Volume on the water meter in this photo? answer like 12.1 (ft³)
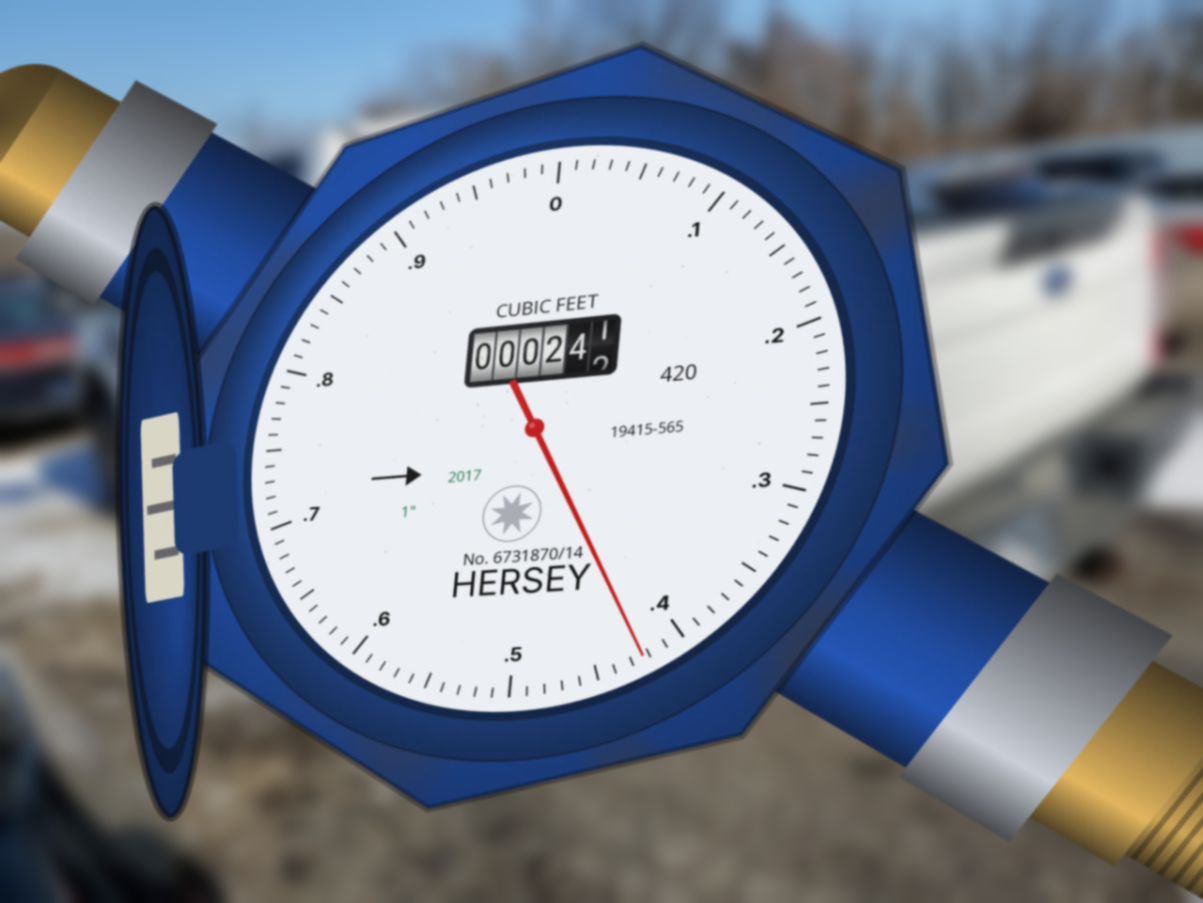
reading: 241.42 (ft³)
